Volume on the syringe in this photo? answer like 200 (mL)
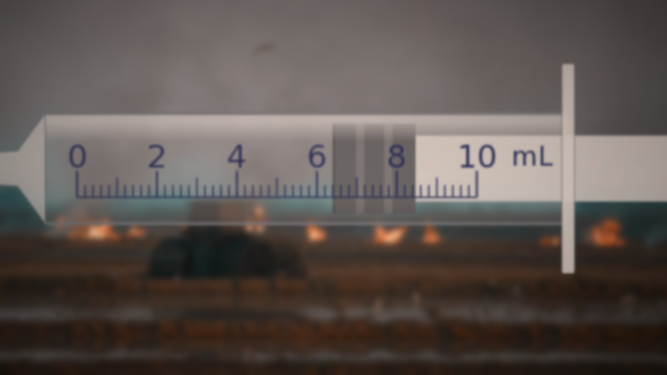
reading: 6.4 (mL)
